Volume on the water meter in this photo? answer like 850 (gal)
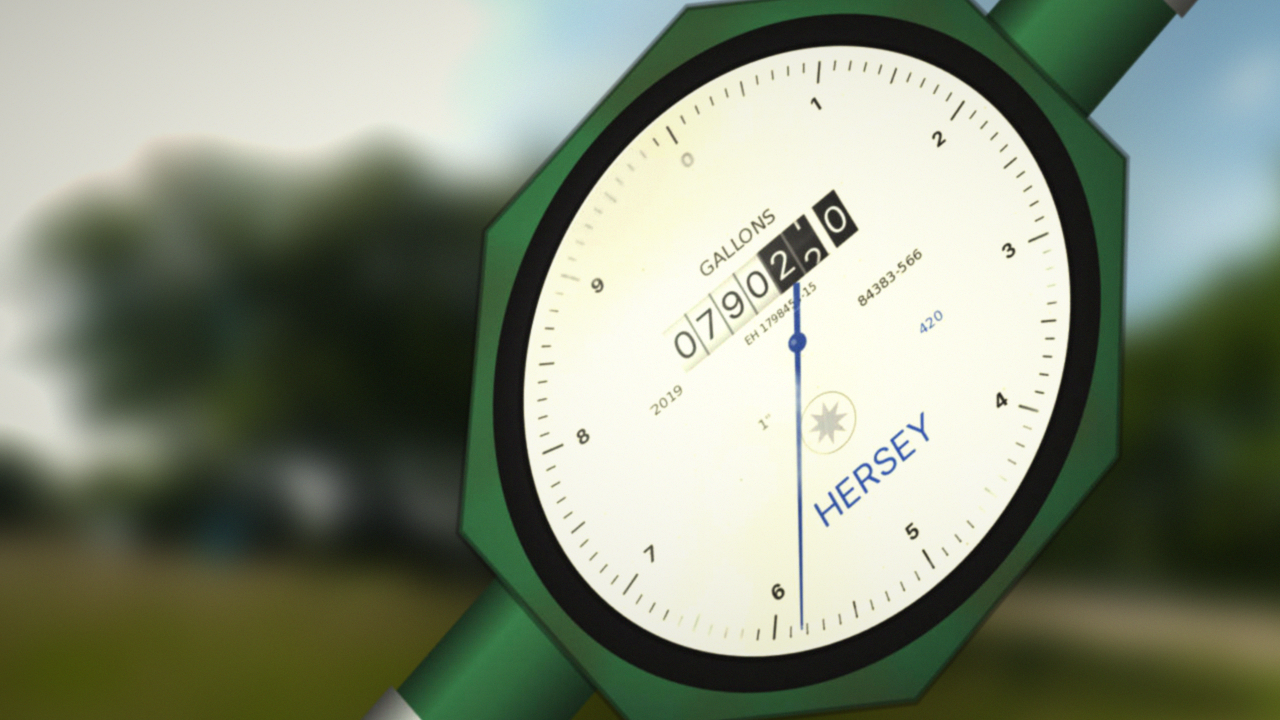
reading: 790215.8 (gal)
